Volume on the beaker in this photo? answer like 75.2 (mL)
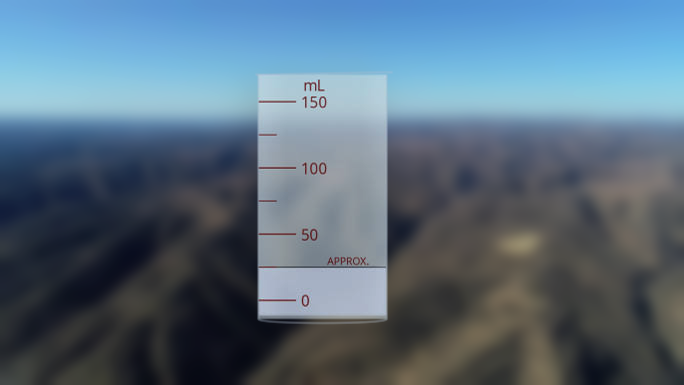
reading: 25 (mL)
